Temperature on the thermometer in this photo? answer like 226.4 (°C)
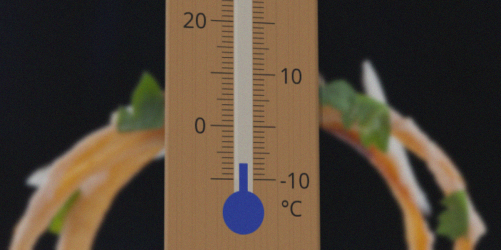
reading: -7 (°C)
